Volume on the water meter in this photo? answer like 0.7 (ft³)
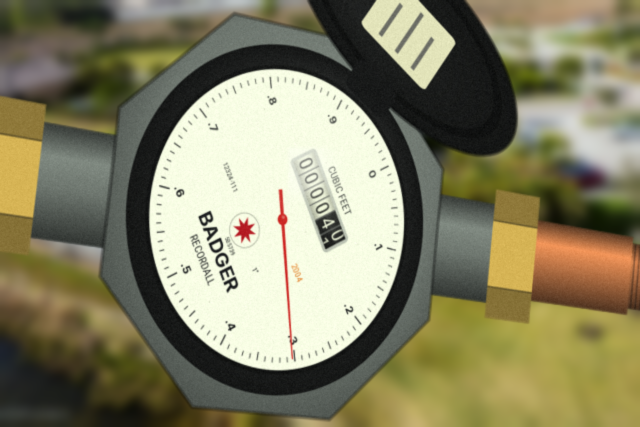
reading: 40.30 (ft³)
